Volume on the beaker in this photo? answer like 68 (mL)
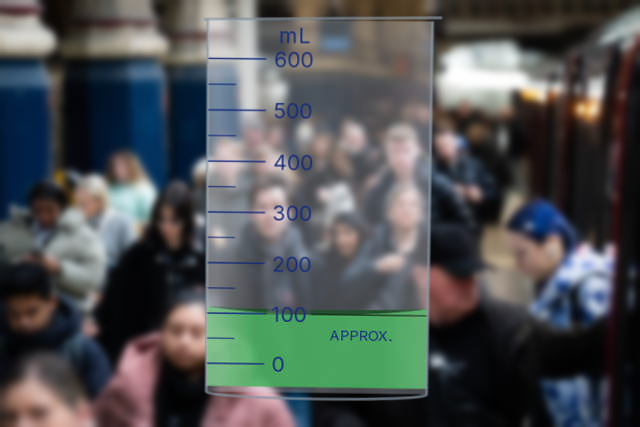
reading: 100 (mL)
